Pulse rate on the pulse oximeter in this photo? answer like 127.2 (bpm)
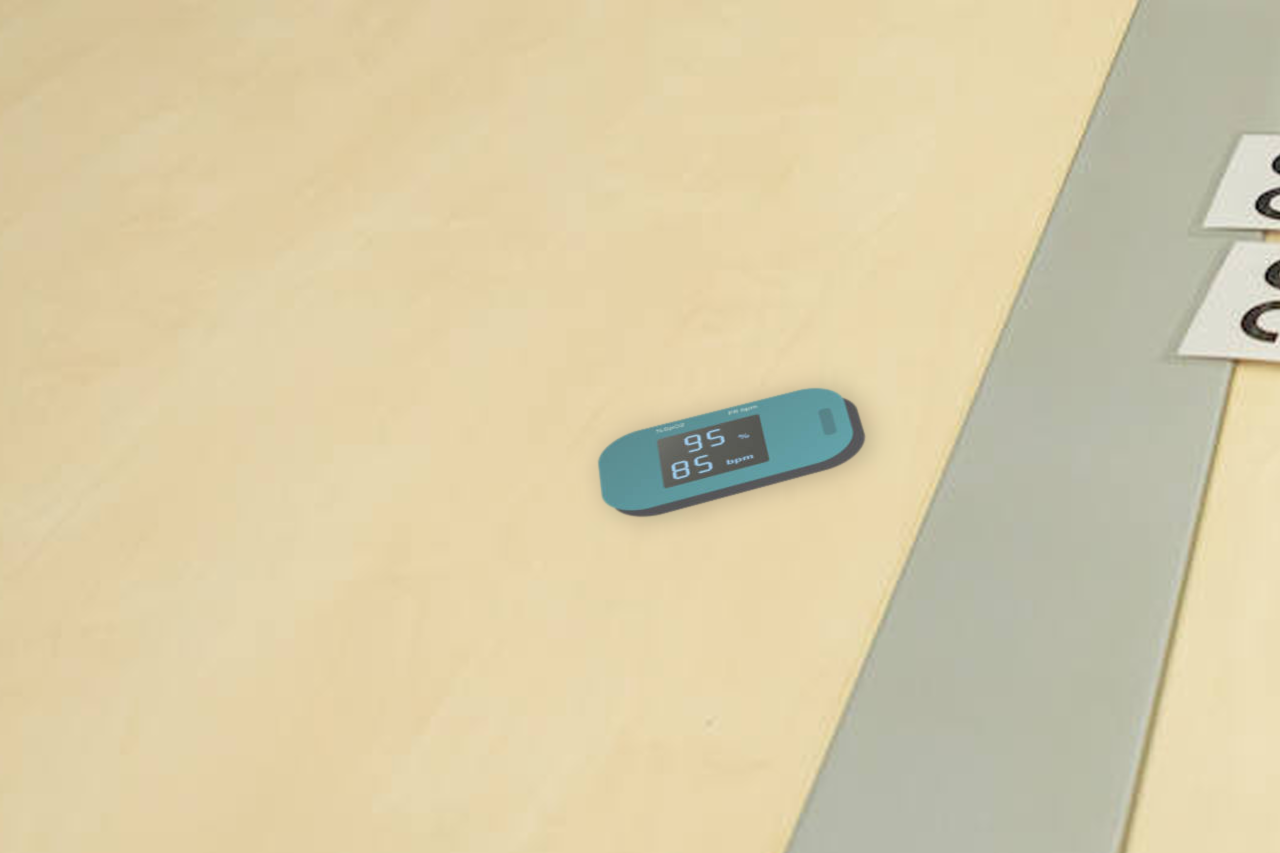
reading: 85 (bpm)
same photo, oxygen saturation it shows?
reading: 95 (%)
